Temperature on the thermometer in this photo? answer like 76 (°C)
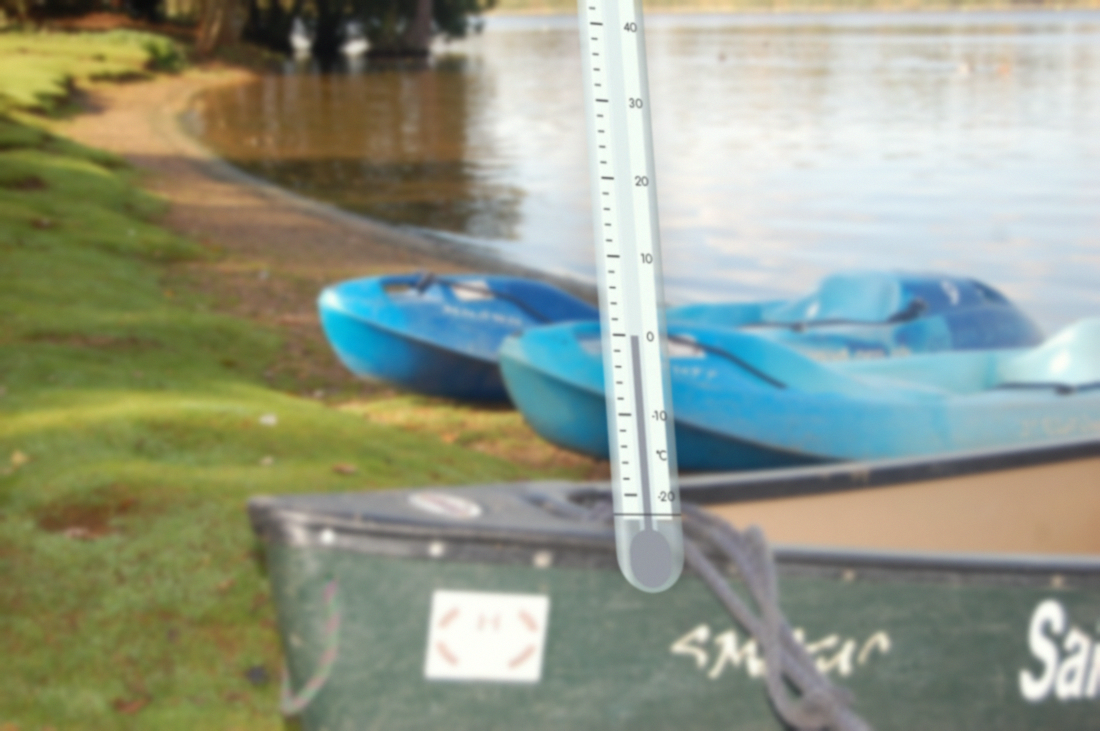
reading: 0 (°C)
